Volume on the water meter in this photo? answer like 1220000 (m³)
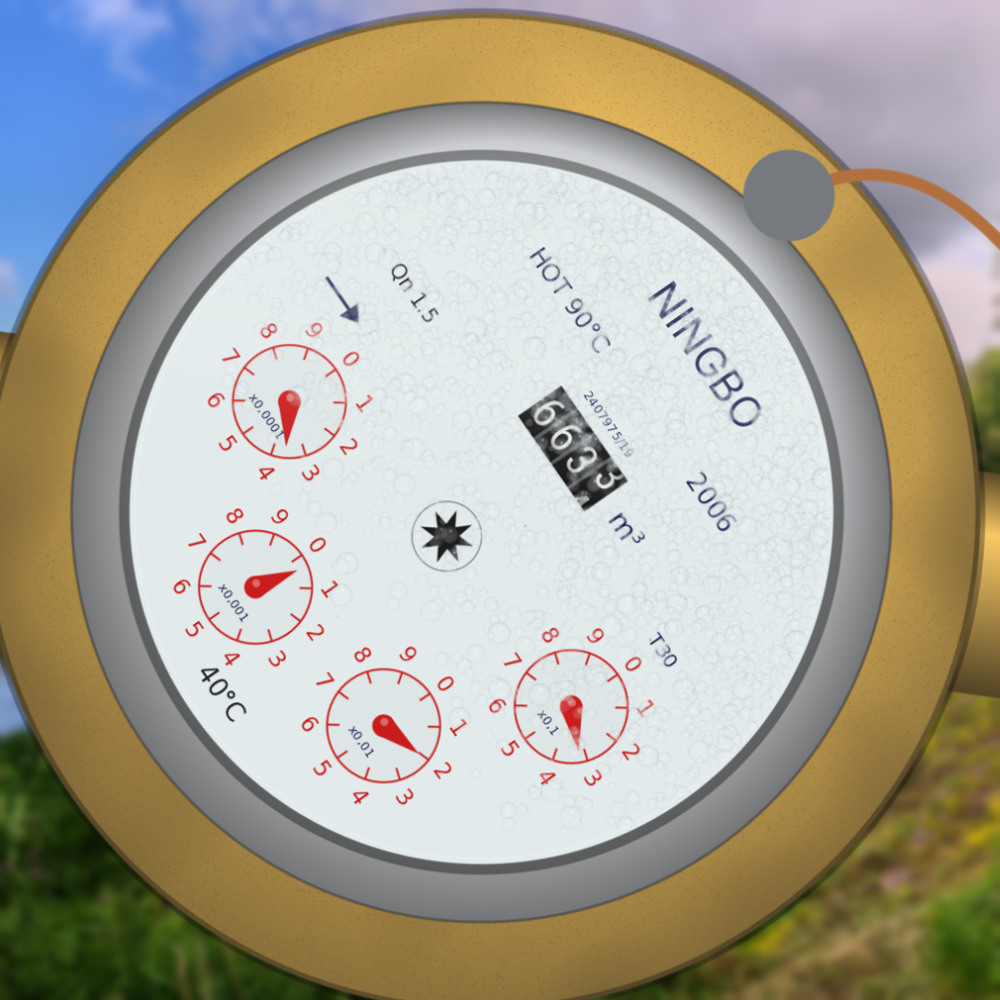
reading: 6633.3203 (m³)
